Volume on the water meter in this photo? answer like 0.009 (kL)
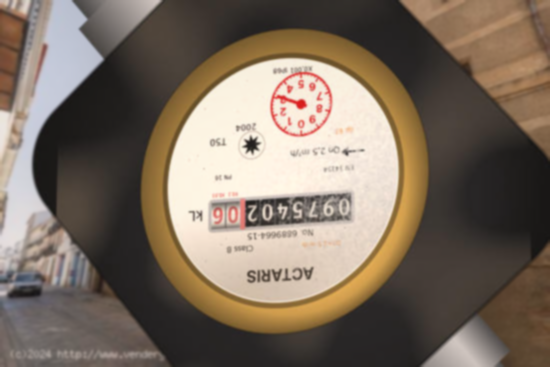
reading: 975402.063 (kL)
